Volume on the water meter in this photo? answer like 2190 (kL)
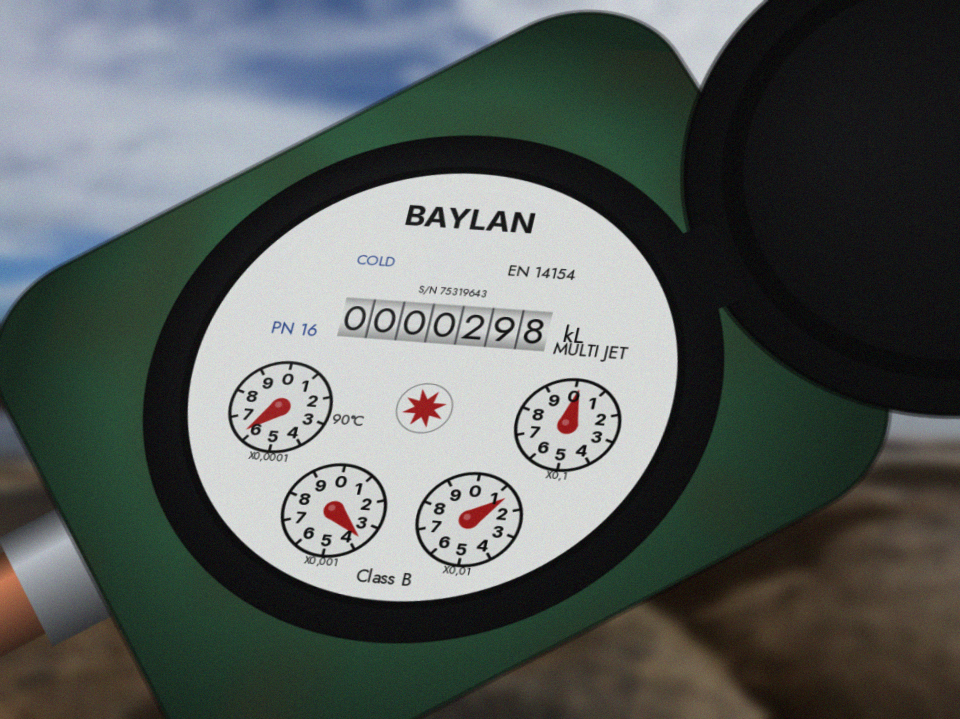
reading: 298.0136 (kL)
